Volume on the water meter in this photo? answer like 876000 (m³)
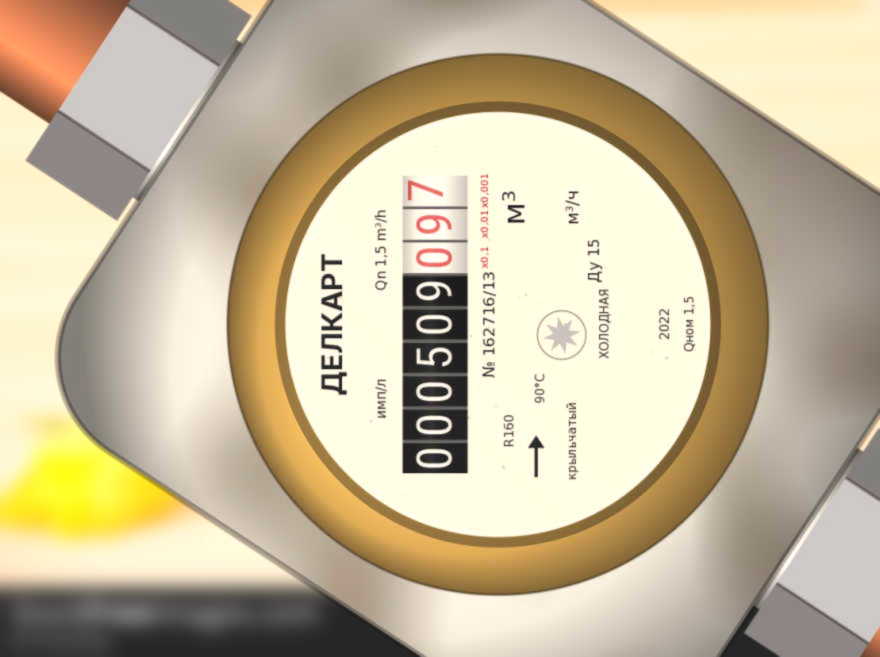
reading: 509.097 (m³)
